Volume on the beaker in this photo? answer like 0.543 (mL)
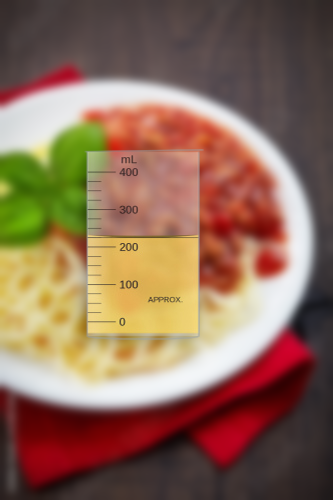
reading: 225 (mL)
